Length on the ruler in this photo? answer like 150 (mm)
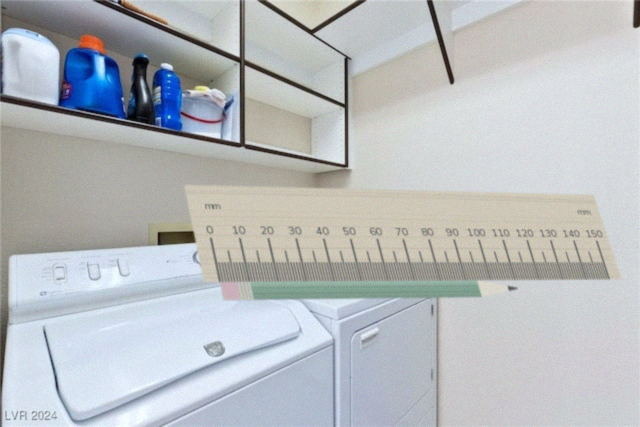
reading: 110 (mm)
